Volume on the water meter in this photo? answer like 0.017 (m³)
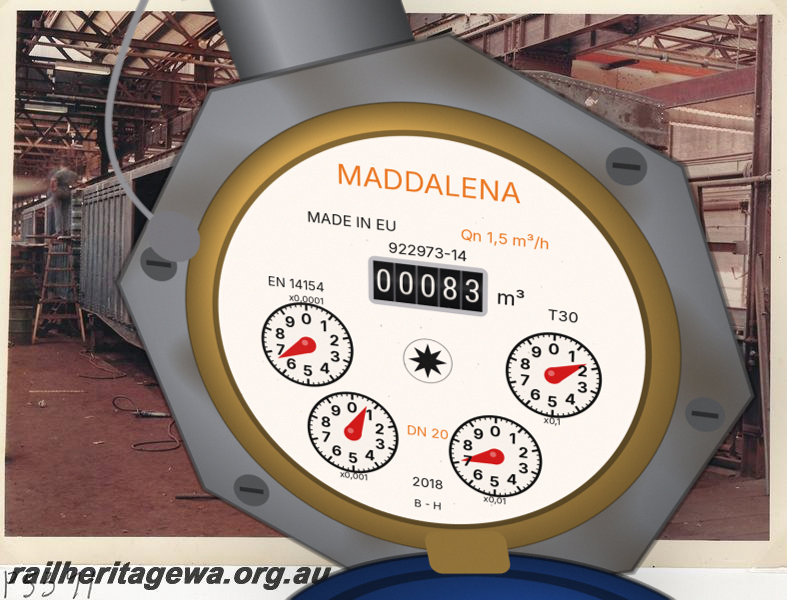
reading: 83.1706 (m³)
